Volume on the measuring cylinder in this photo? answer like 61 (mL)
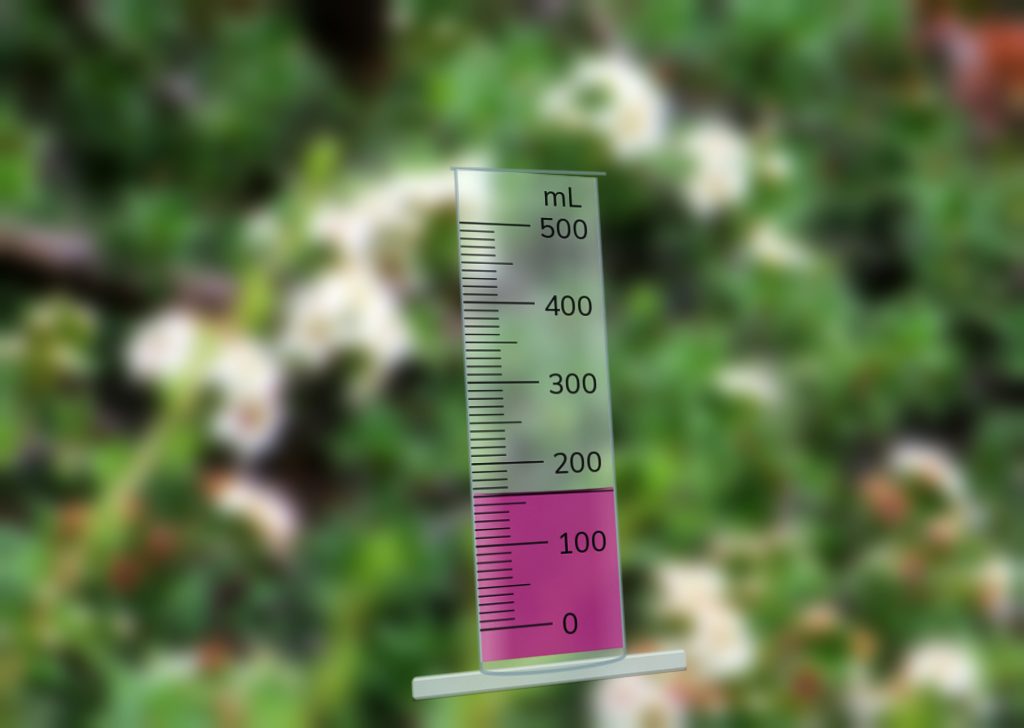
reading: 160 (mL)
